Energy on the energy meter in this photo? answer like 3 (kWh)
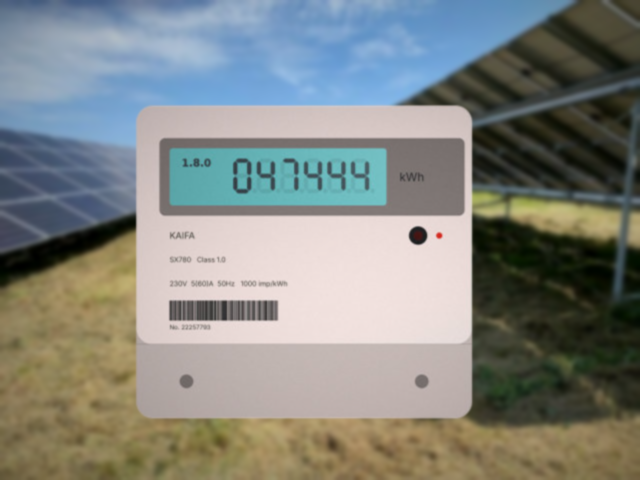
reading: 47444 (kWh)
